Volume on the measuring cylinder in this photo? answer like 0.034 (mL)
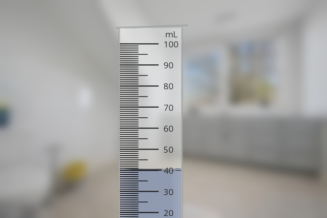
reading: 40 (mL)
